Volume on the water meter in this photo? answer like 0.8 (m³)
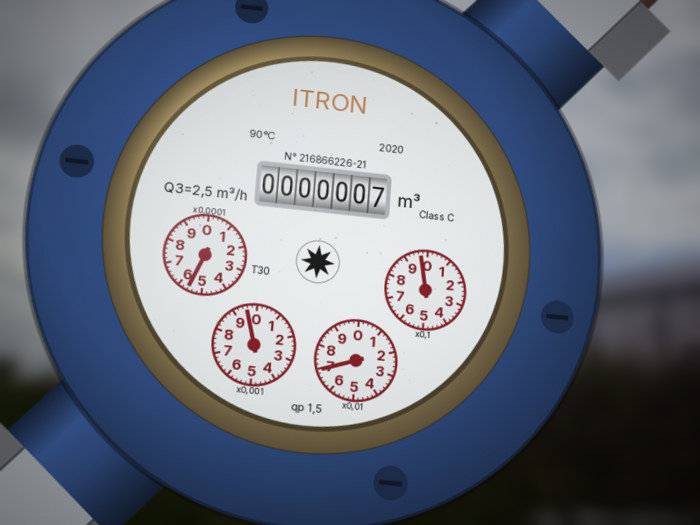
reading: 6.9695 (m³)
